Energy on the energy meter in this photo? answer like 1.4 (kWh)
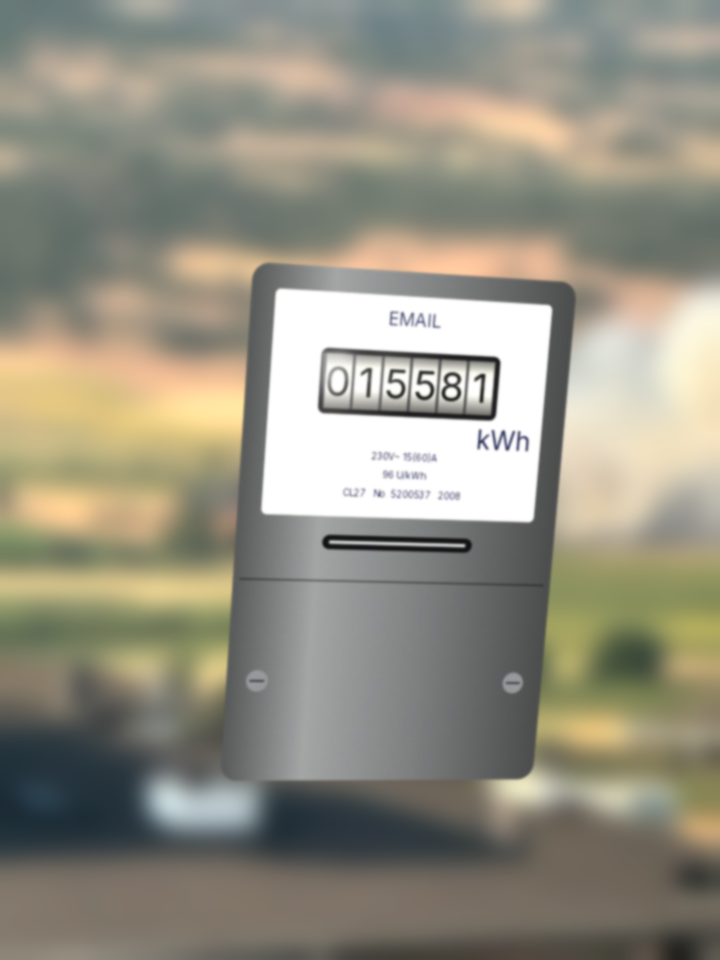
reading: 15581 (kWh)
